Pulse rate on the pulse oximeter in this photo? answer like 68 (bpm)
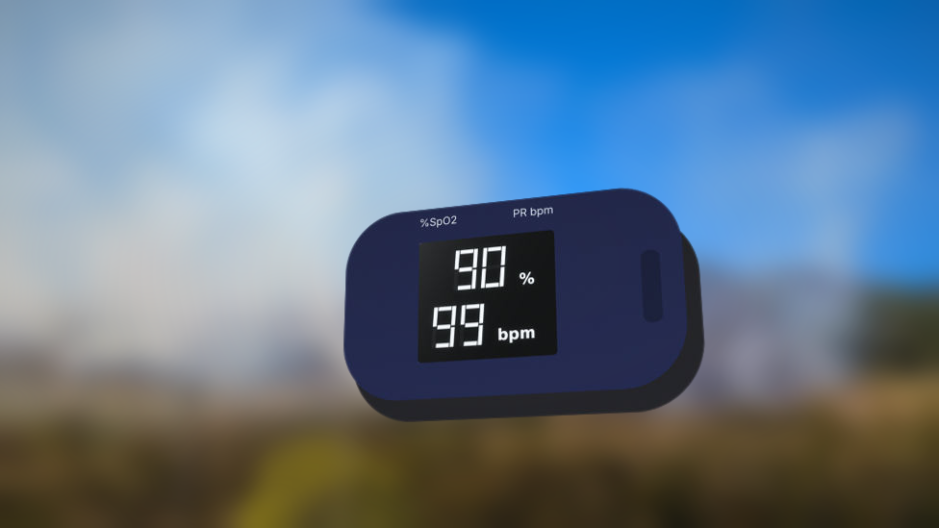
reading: 99 (bpm)
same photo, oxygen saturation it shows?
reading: 90 (%)
